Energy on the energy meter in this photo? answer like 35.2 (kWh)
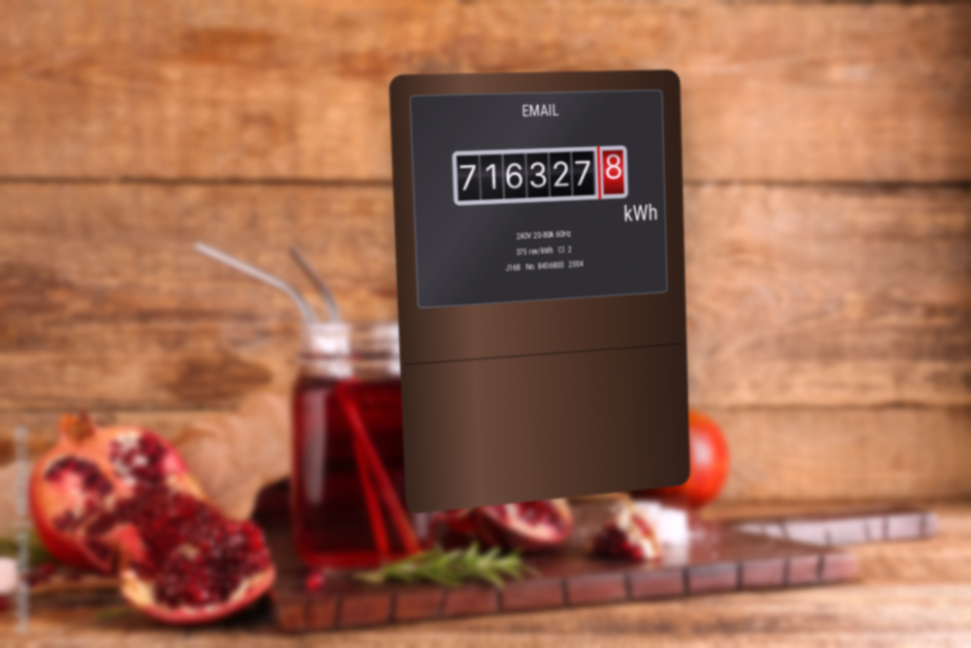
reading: 716327.8 (kWh)
